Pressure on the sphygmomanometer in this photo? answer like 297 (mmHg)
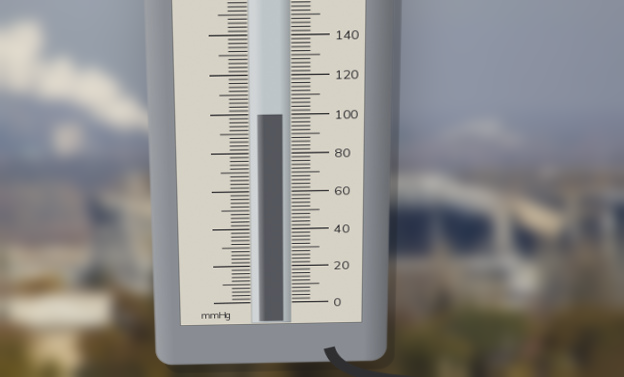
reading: 100 (mmHg)
